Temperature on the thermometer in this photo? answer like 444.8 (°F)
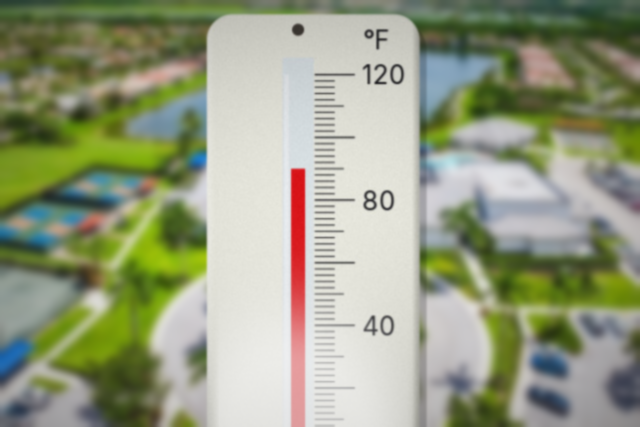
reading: 90 (°F)
